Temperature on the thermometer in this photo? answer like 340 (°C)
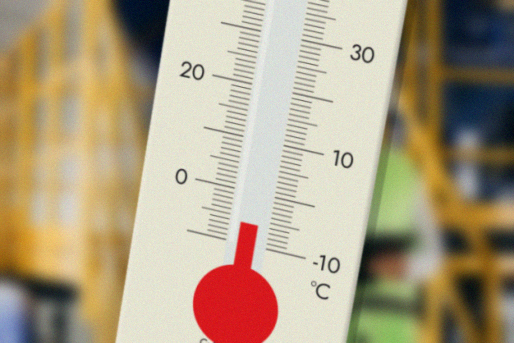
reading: -6 (°C)
